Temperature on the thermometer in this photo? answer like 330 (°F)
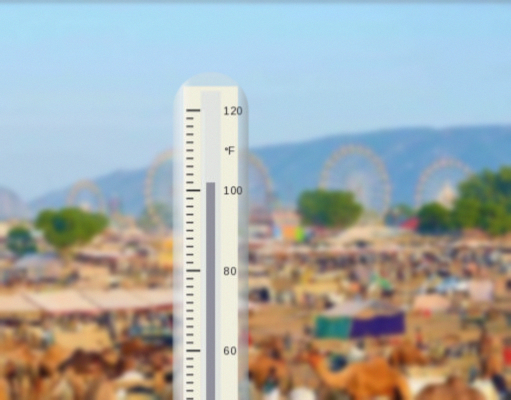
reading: 102 (°F)
